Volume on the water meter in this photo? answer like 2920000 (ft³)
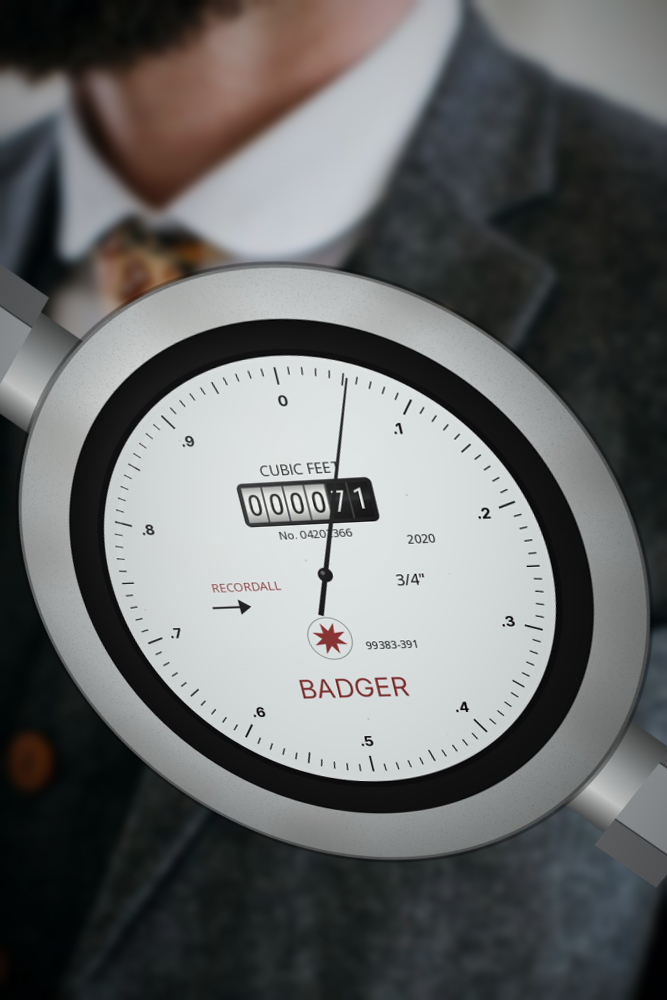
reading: 71.05 (ft³)
